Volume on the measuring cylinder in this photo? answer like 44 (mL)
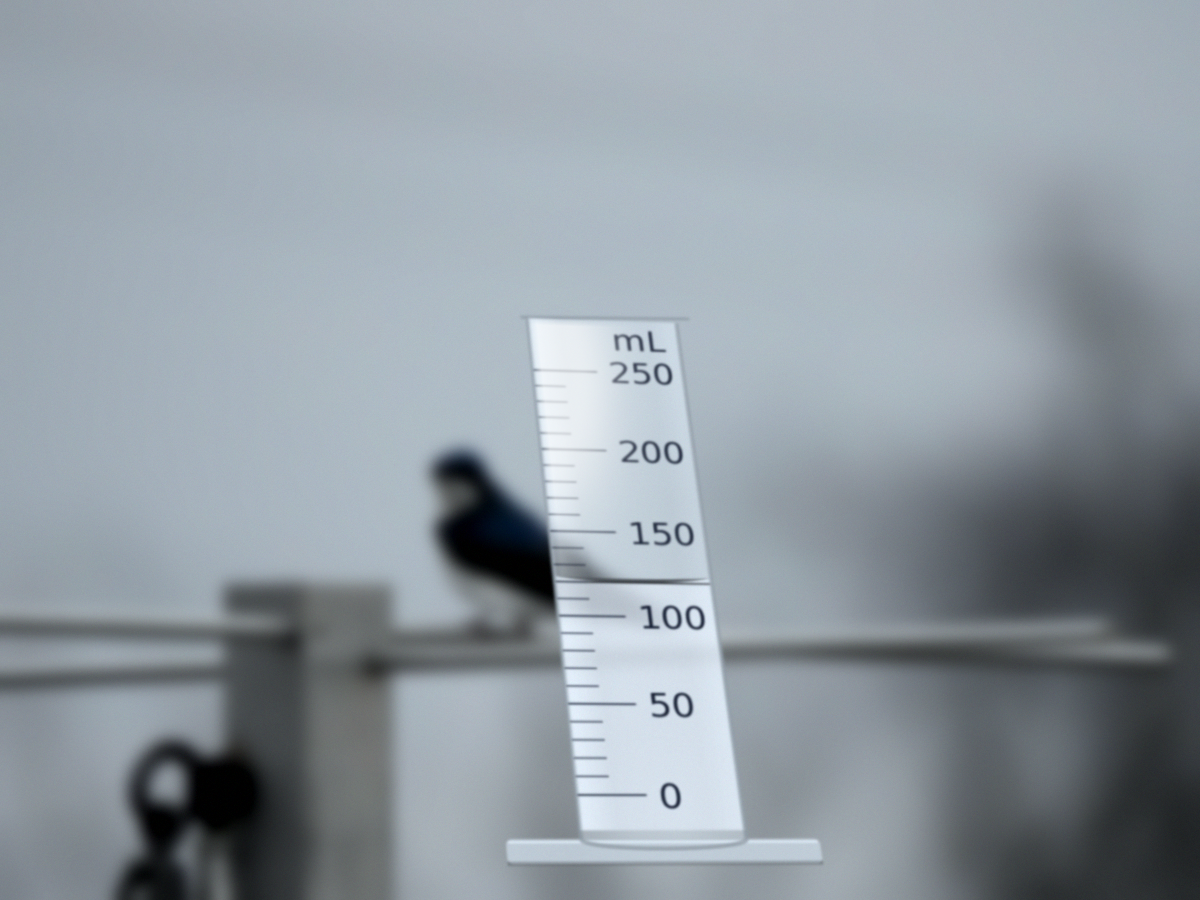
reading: 120 (mL)
